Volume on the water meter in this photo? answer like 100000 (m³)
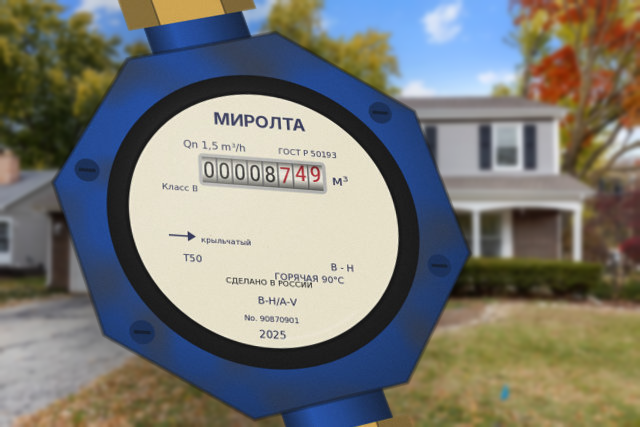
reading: 8.749 (m³)
